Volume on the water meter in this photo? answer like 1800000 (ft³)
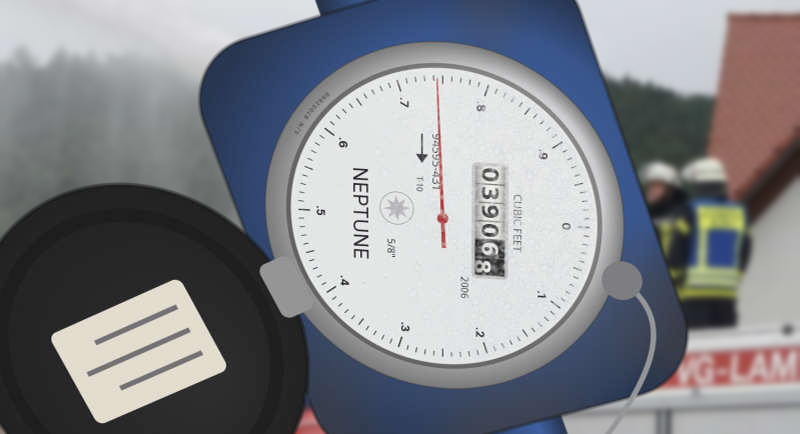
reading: 39067.74 (ft³)
